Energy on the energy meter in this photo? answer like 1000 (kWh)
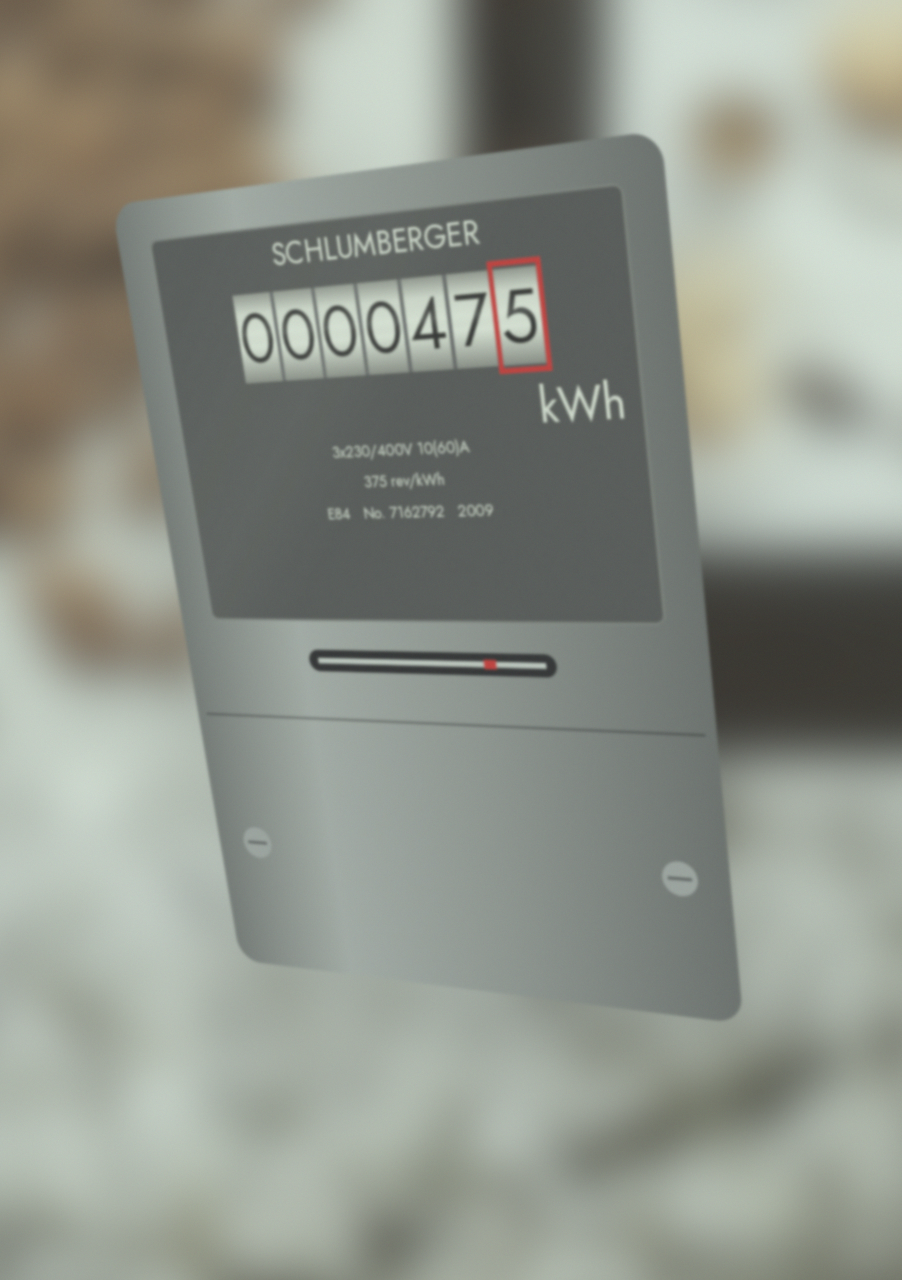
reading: 47.5 (kWh)
